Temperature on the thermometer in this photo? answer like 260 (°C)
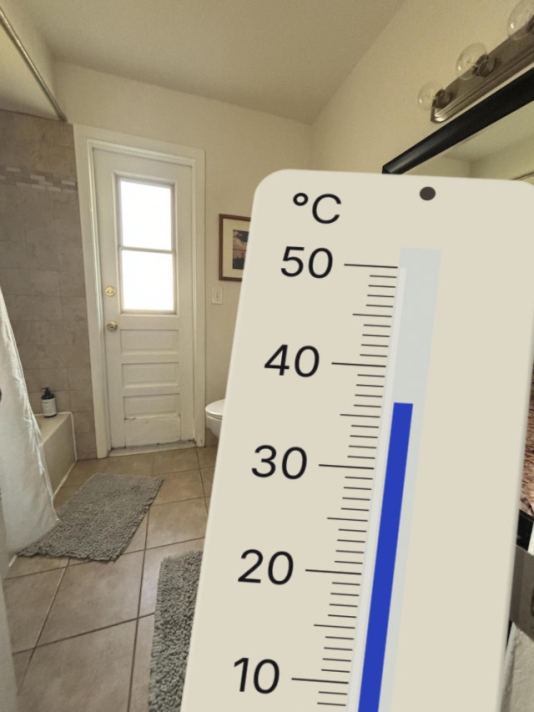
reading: 36.5 (°C)
